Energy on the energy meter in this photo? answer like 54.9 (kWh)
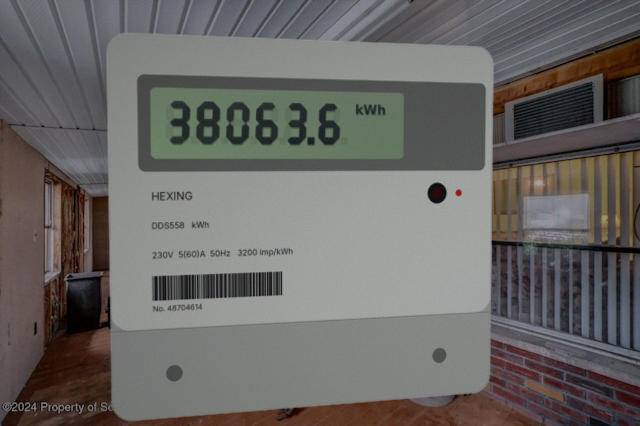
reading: 38063.6 (kWh)
